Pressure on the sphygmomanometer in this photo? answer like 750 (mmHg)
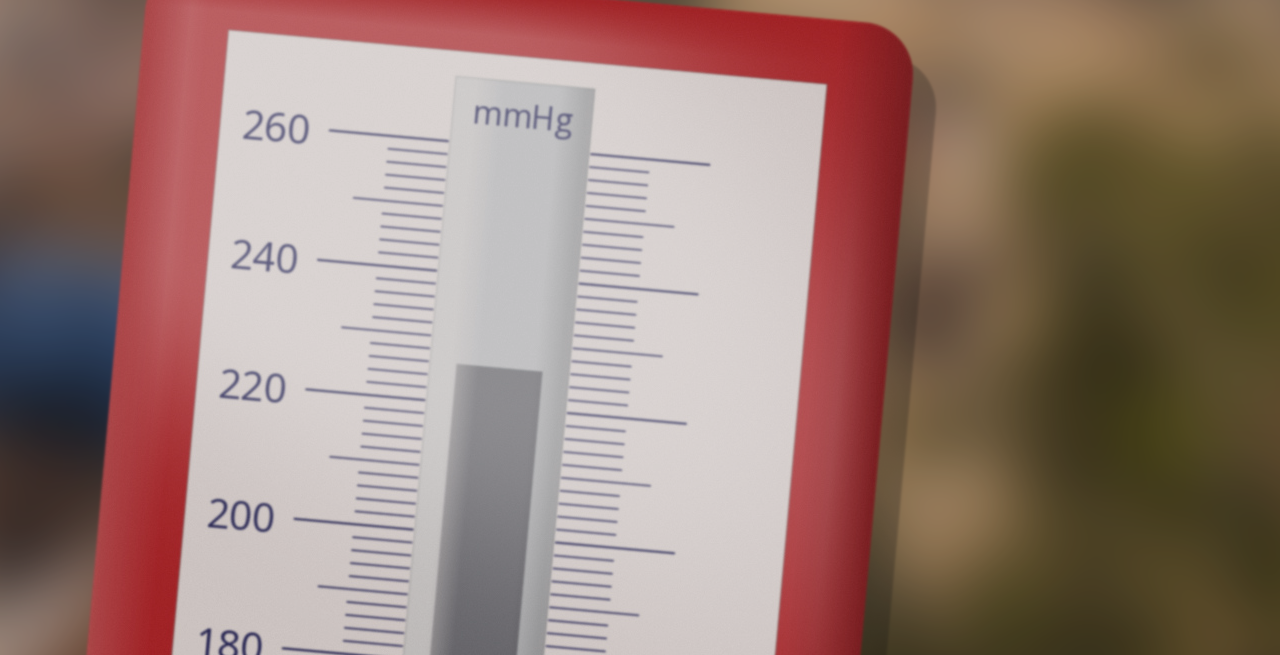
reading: 226 (mmHg)
